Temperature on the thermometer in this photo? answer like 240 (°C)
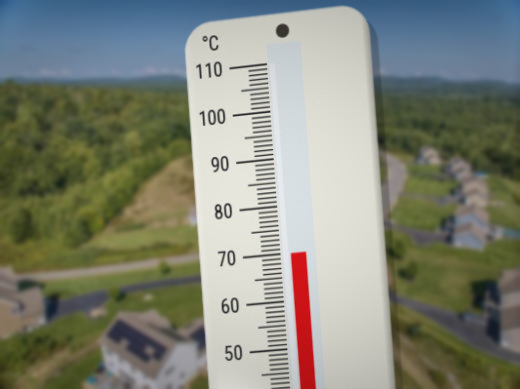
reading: 70 (°C)
